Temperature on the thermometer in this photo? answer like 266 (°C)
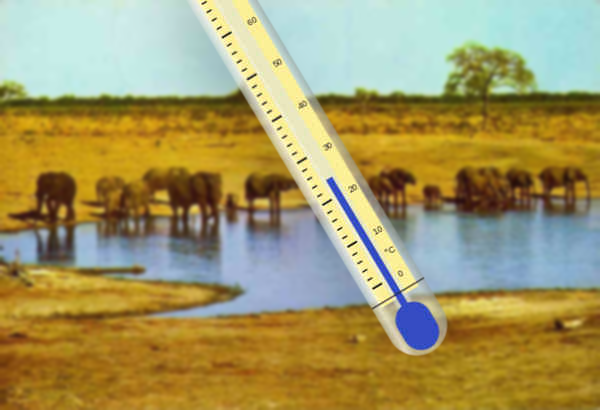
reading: 24 (°C)
